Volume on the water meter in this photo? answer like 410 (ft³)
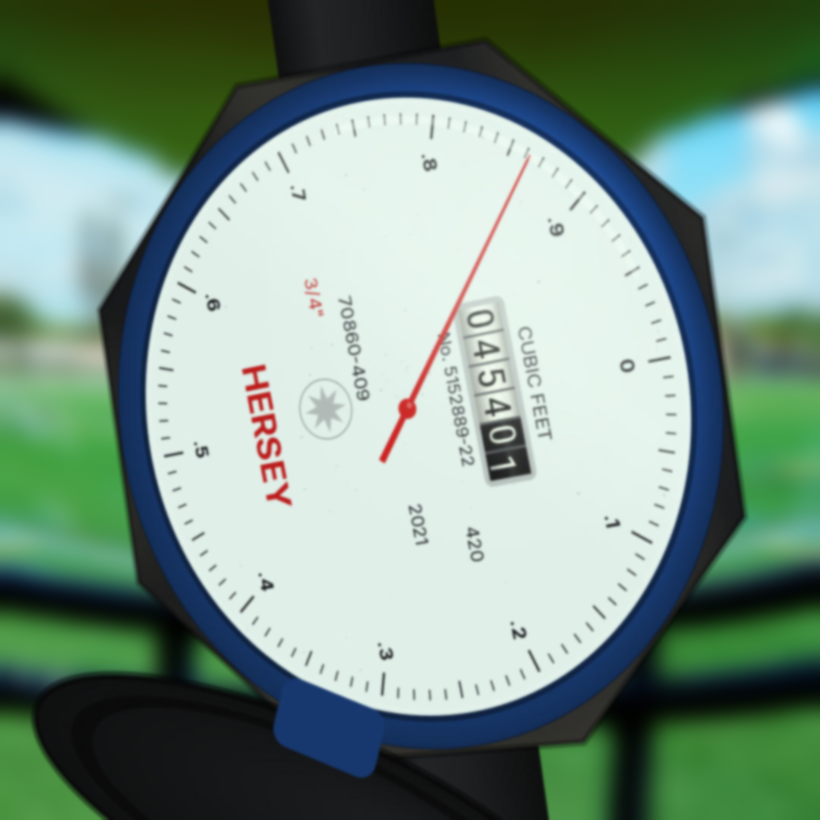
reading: 45400.86 (ft³)
